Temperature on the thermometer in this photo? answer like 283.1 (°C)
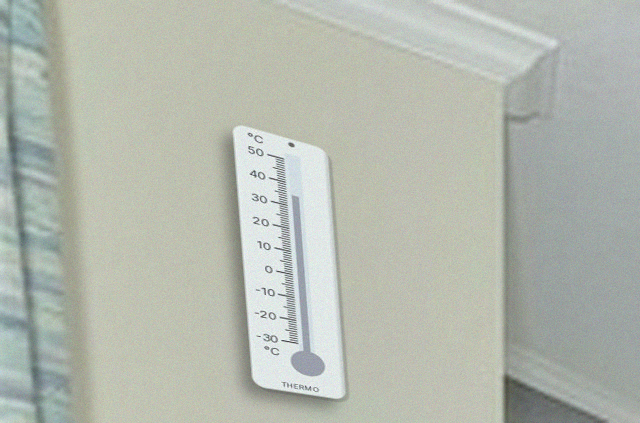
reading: 35 (°C)
